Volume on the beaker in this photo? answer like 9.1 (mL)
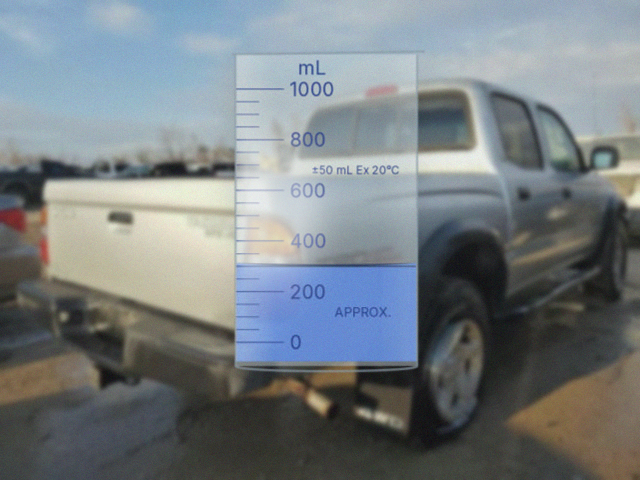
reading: 300 (mL)
